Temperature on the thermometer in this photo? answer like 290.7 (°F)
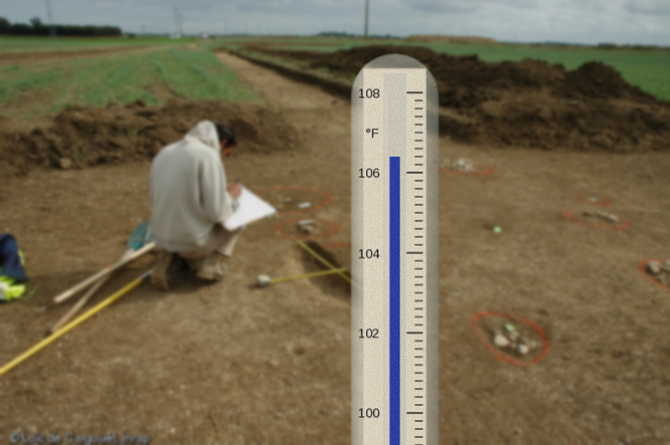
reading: 106.4 (°F)
